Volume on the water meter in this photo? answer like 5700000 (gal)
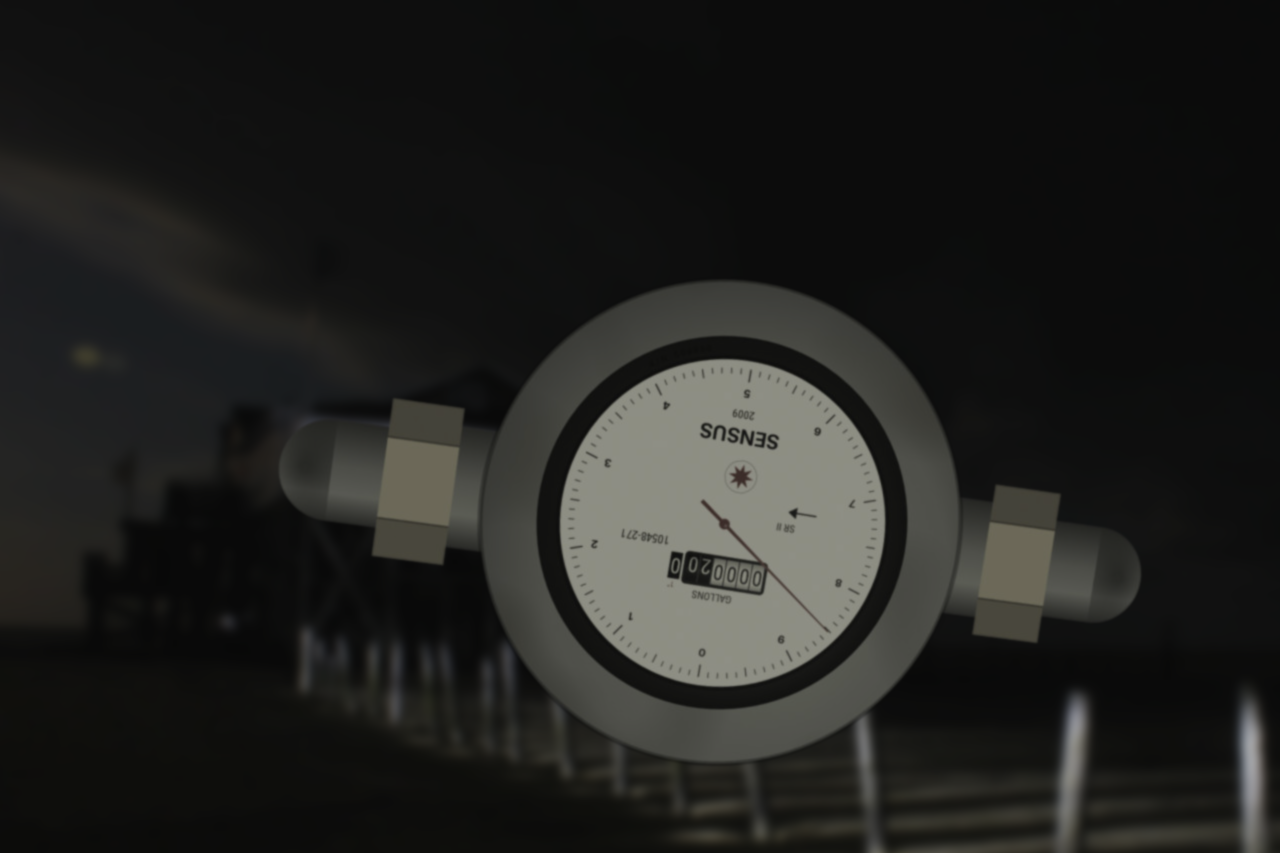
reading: 198.5 (gal)
